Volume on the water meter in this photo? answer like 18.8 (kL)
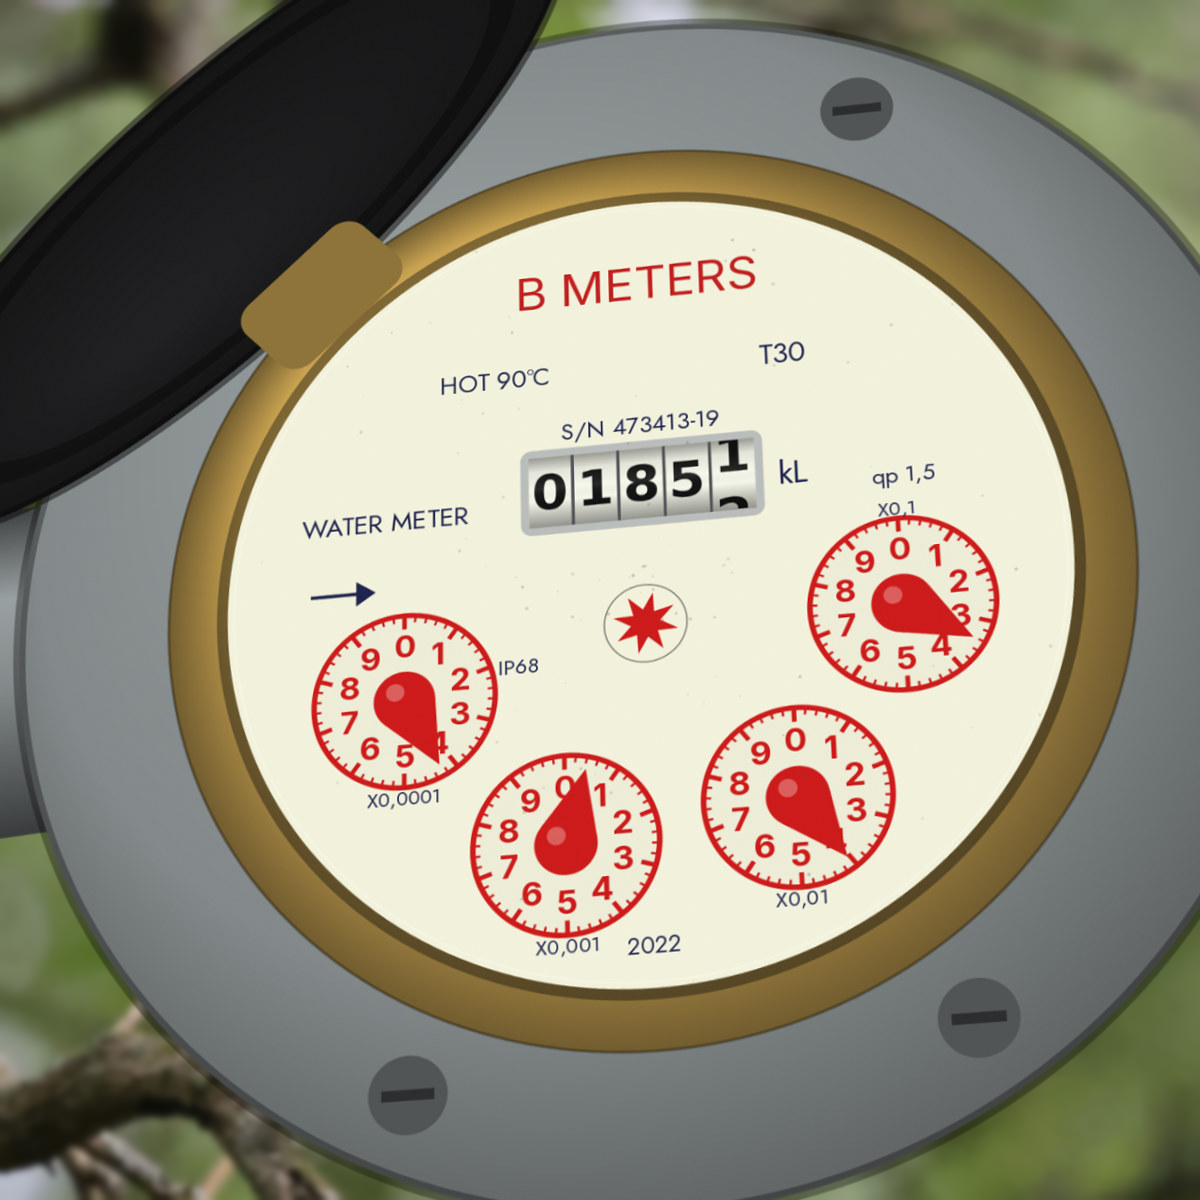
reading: 1851.3404 (kL)
